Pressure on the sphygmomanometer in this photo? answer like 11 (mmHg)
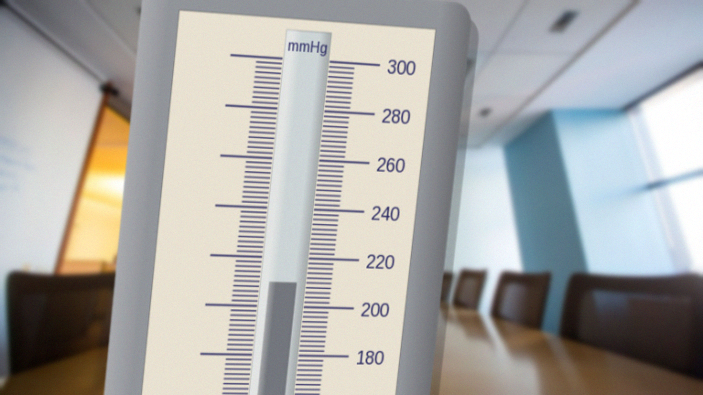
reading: 210 (mmHg)
